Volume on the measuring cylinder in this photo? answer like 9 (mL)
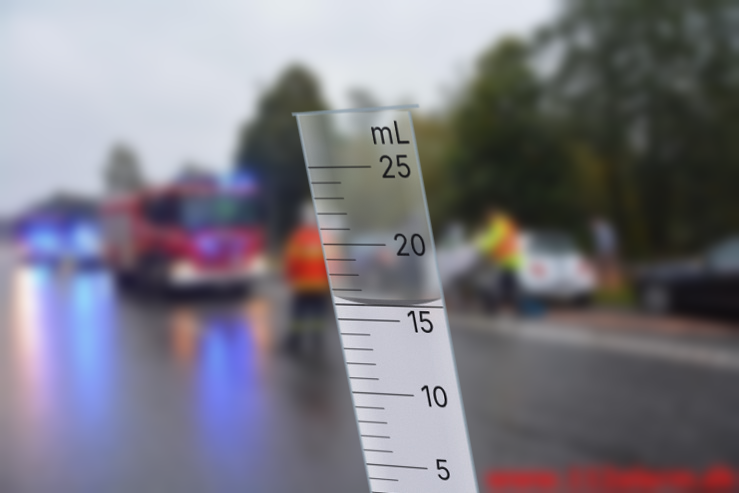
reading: 16 (mL)
